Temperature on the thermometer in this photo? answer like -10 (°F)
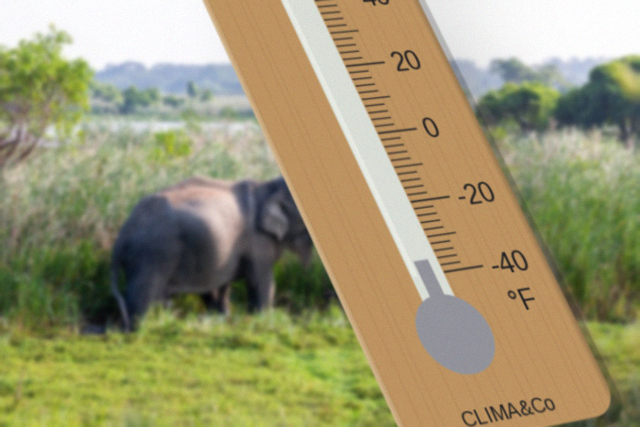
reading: -36 (°F)
